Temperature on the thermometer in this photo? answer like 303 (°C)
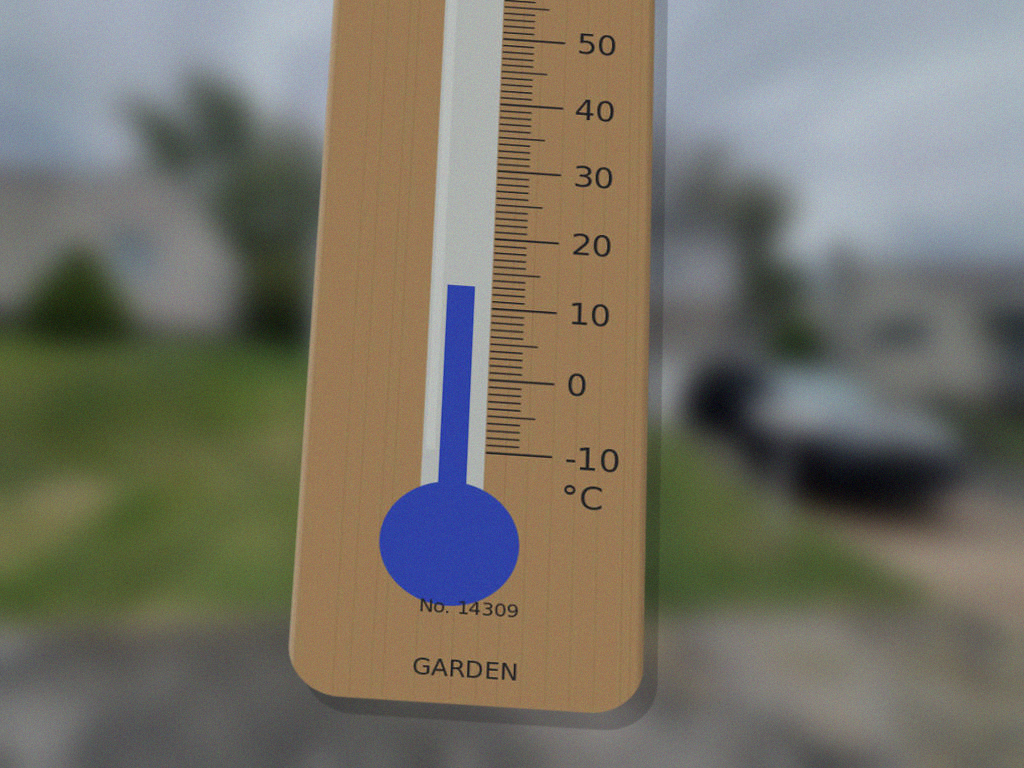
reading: 13 (°C)
